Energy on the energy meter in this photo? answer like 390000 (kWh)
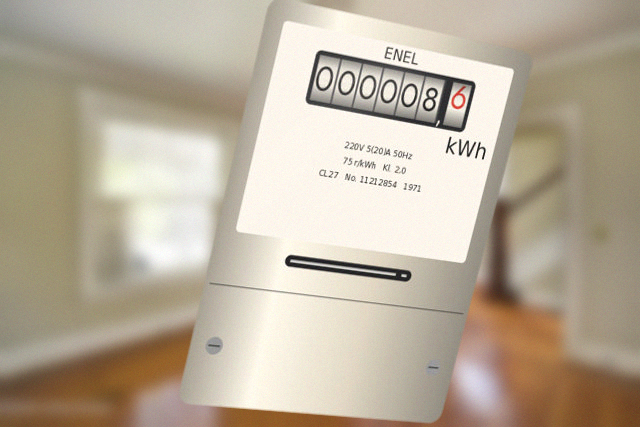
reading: 8.6 (kWh)
